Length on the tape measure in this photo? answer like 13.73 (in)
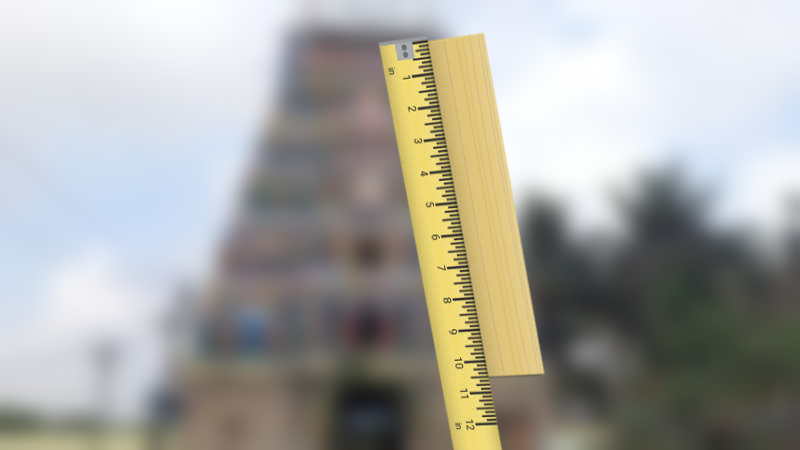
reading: 10.5 (in)
